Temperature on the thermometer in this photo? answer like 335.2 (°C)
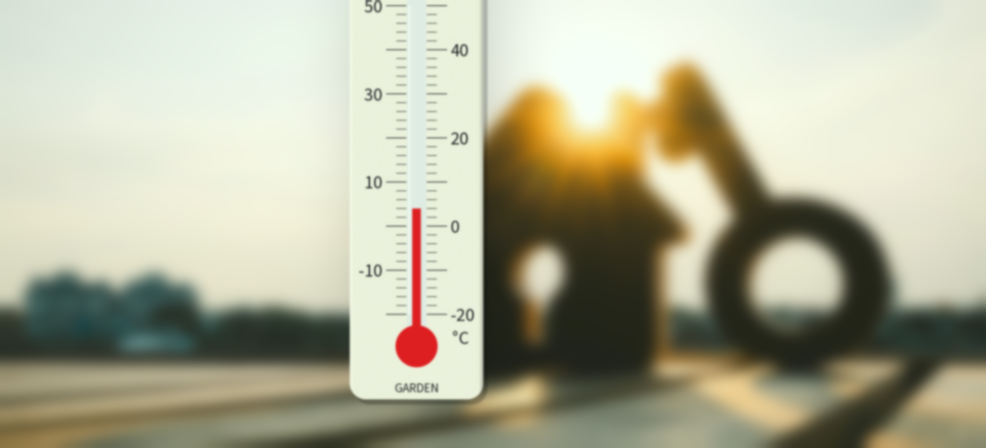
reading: 4 (°C)
